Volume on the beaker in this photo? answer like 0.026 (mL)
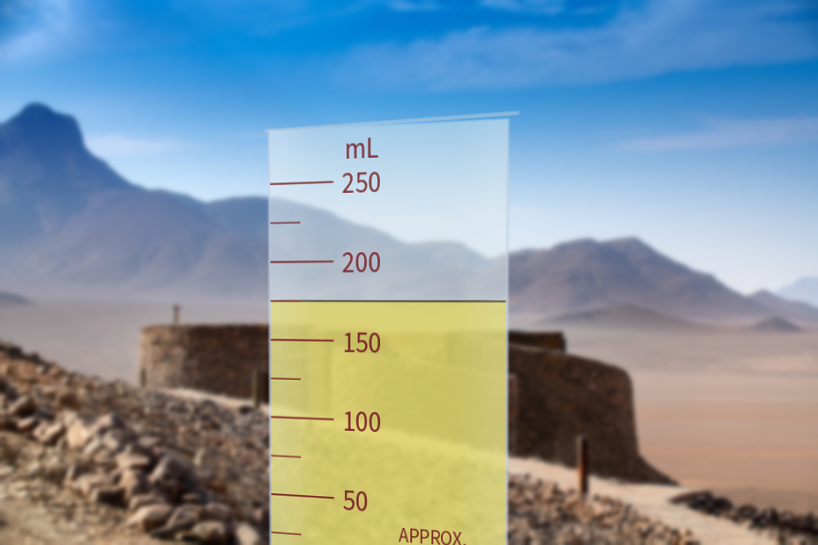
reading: 175 (mL)
